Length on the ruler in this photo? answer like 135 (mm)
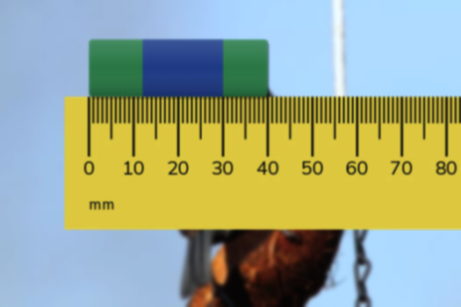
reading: 40 (mm)
